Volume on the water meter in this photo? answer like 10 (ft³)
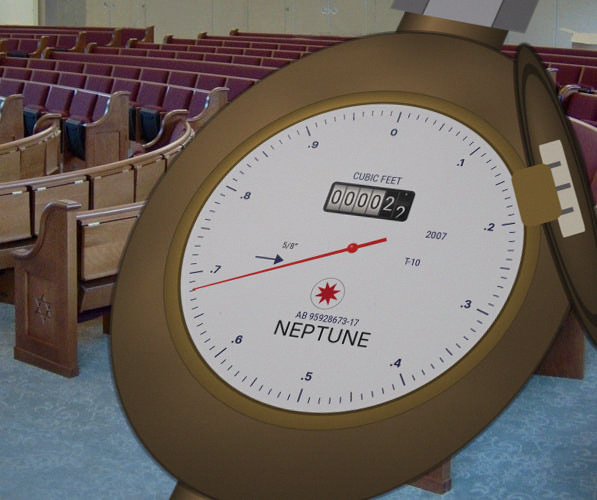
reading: 21.68 (ft³)
